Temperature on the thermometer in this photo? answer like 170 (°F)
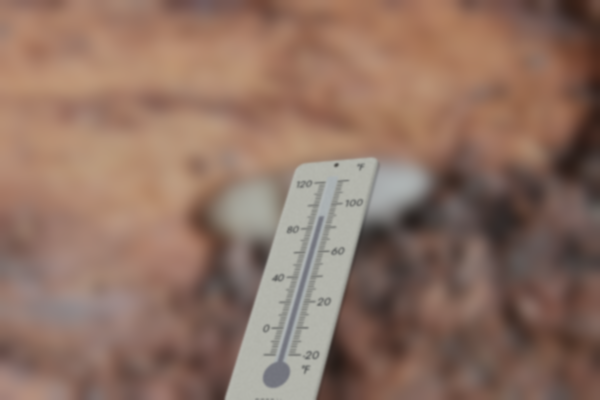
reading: 90 (°F)
